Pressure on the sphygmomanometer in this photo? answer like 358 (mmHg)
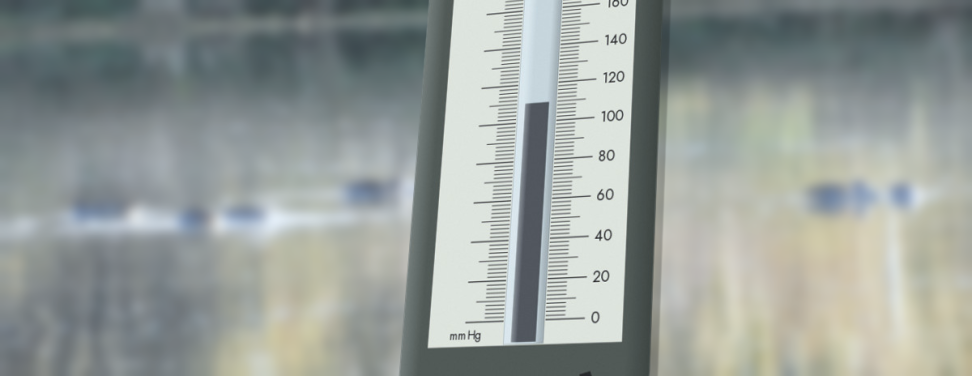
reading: 110 (mmHg)
